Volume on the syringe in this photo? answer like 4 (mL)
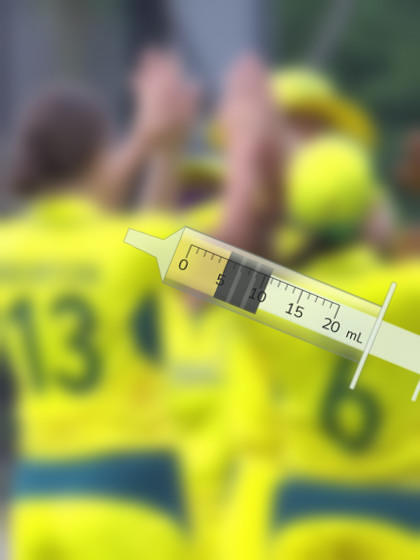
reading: 5 (mL)
